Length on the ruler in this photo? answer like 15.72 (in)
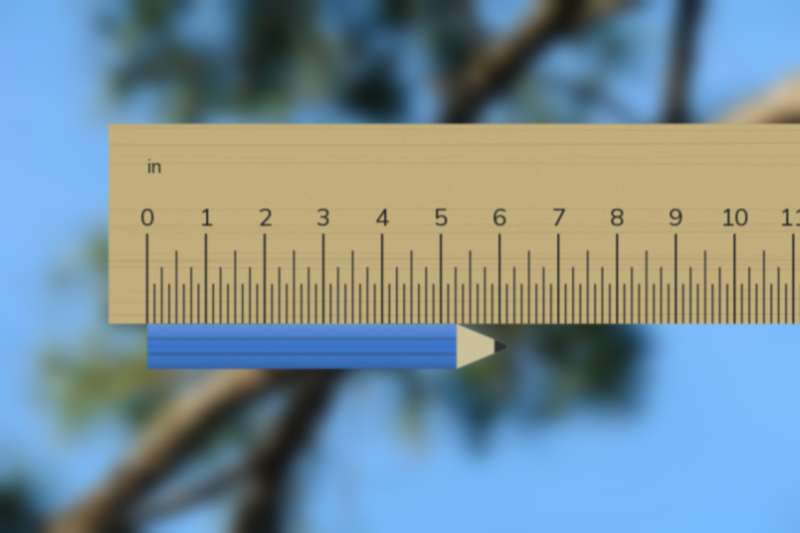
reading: 6.125 (in)
